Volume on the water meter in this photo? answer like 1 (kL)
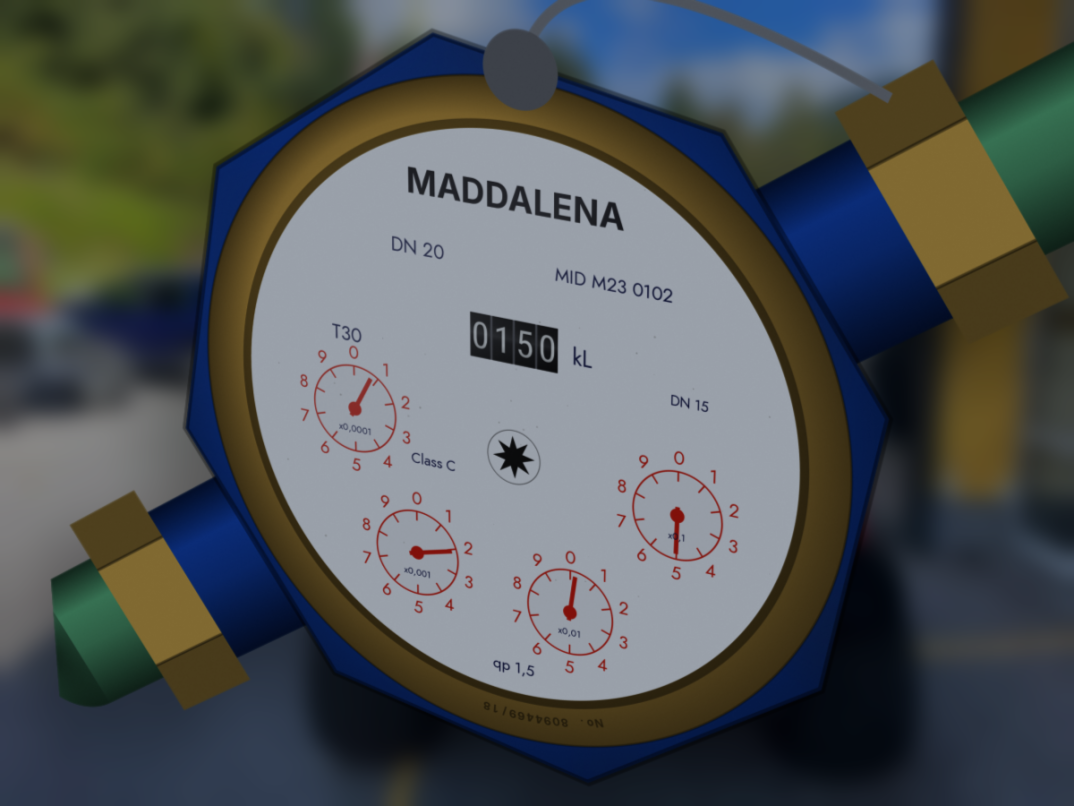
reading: 150.5020 (kL)
